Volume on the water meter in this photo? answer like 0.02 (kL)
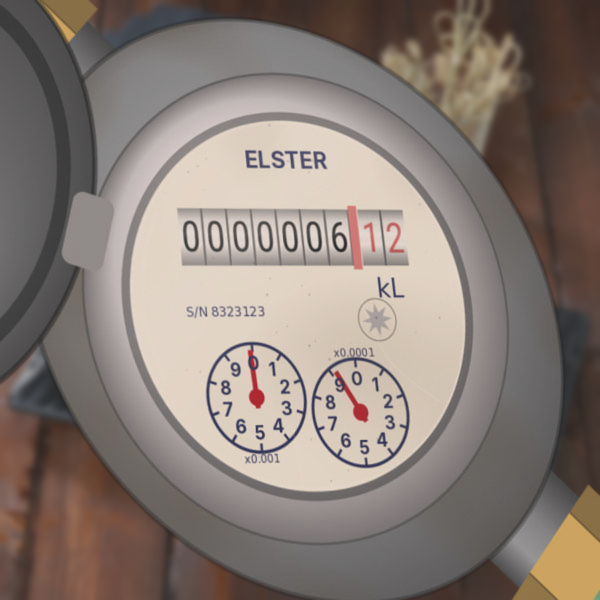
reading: 6.1199 (kL)
